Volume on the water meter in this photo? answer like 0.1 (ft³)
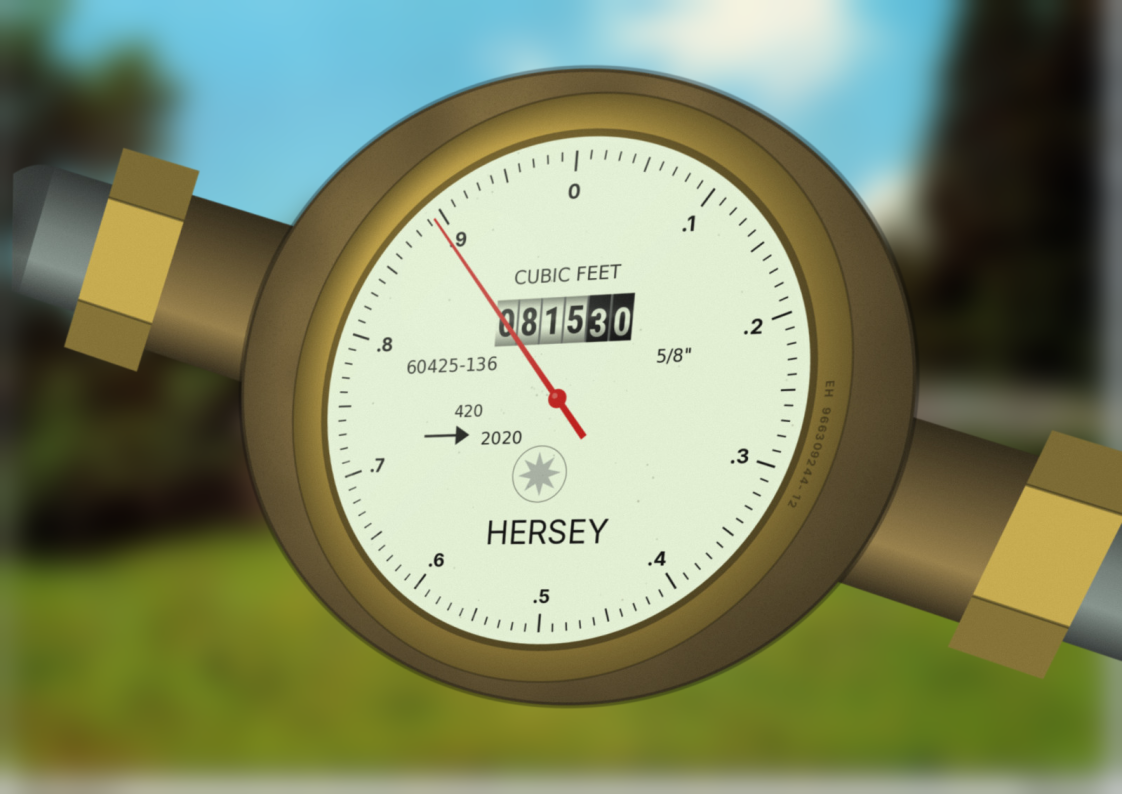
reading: 81529.89 (ft³)
